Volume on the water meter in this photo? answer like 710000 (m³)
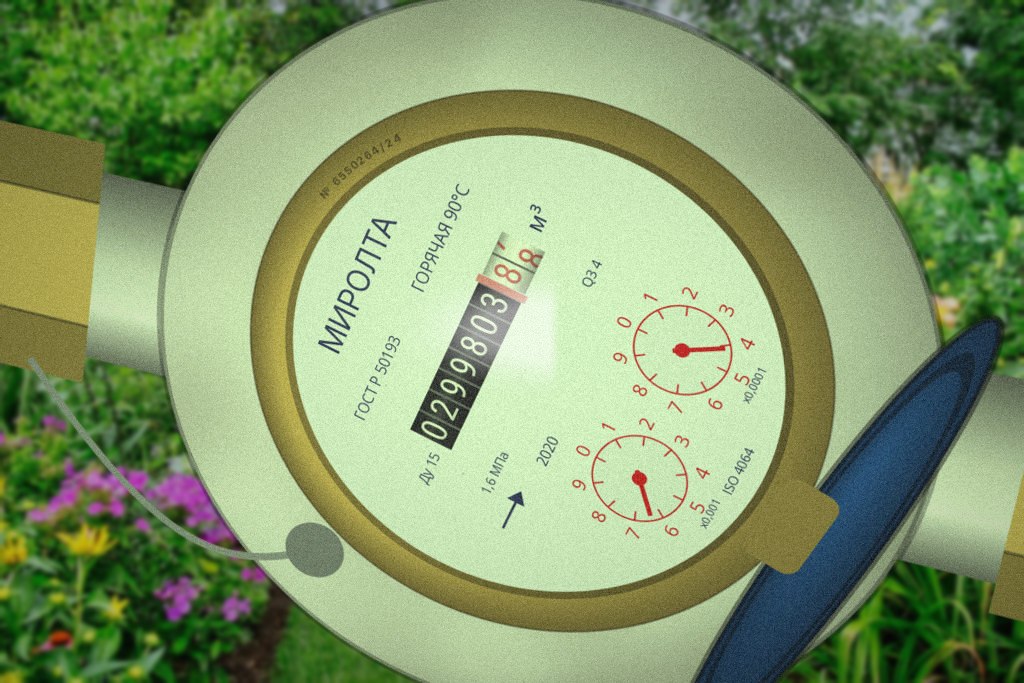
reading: 299803.8764 (m³)
